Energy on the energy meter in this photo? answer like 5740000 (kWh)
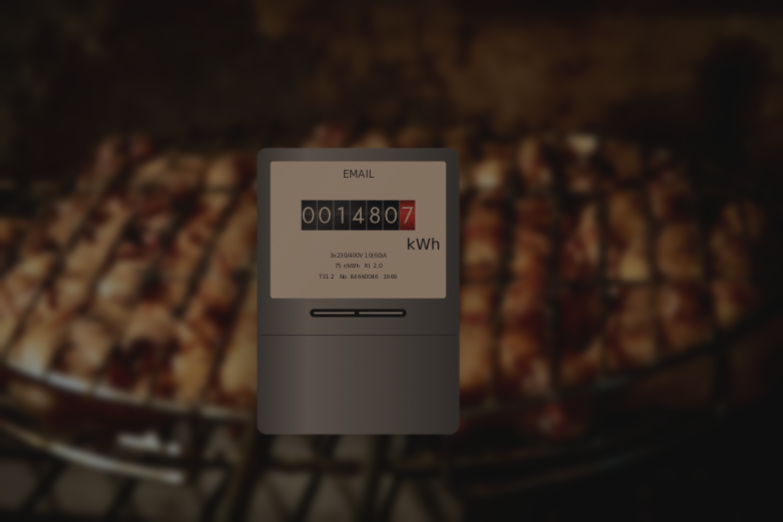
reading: 1480.7 (kWh)
